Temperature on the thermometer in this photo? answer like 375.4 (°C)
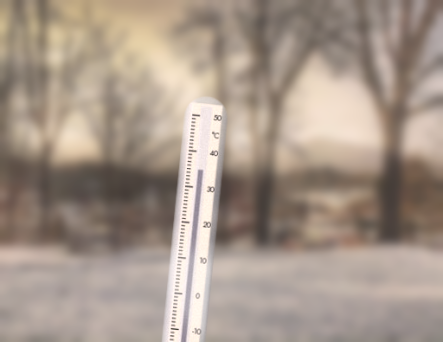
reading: 35 (°C)
